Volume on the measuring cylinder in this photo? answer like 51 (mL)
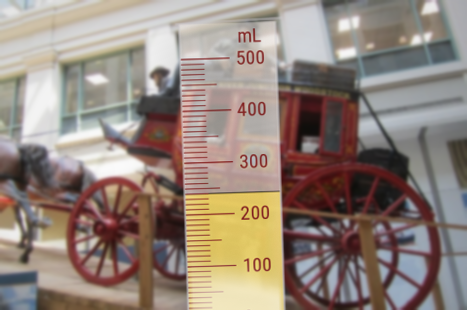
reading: 240 (mL)
